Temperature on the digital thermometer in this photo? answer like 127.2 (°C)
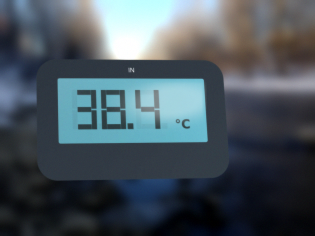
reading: 38.4 (°C)
